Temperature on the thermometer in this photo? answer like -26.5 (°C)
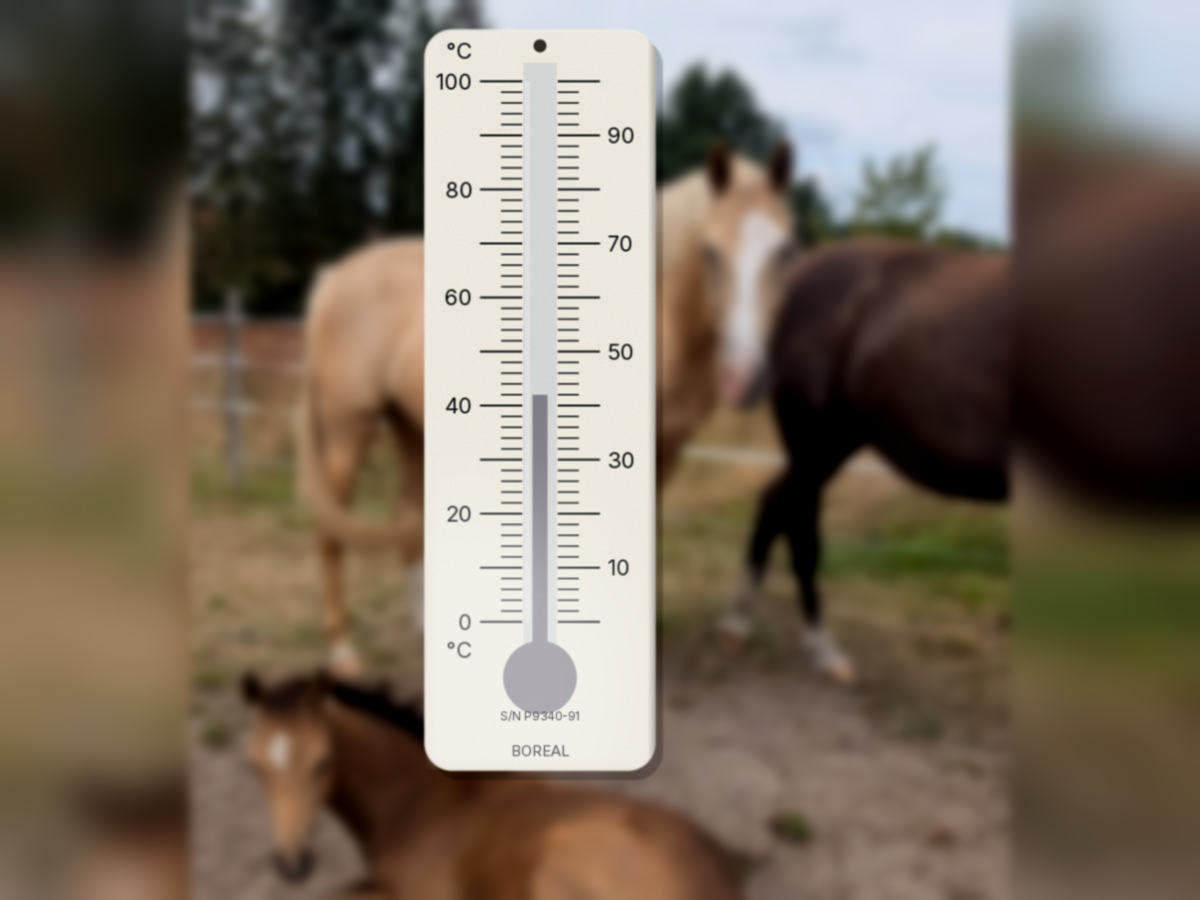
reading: 42 (°C)
